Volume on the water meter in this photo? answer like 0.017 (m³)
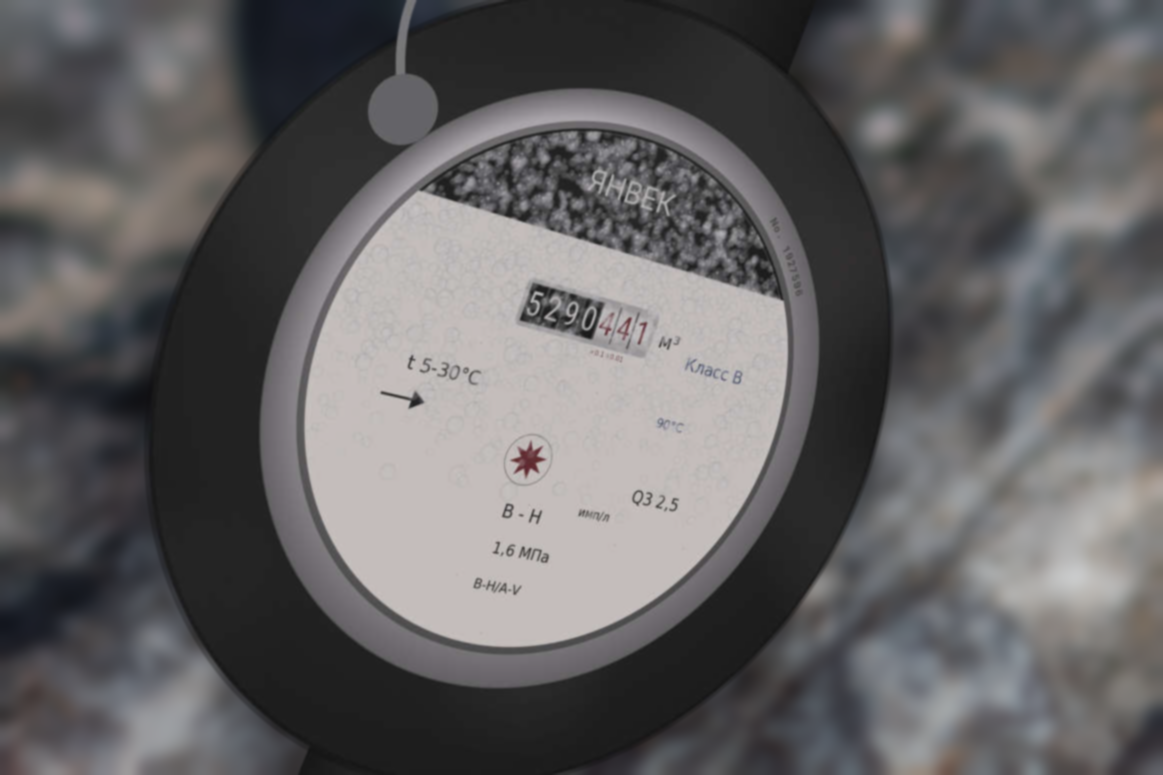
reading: 5290.441 (m³)
